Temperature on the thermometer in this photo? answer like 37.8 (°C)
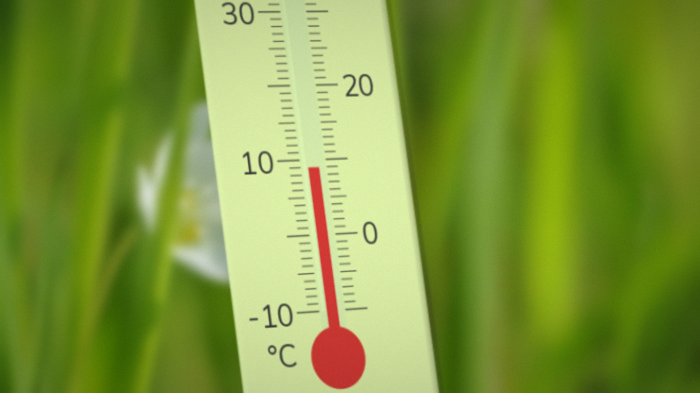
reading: 9 (°C)
